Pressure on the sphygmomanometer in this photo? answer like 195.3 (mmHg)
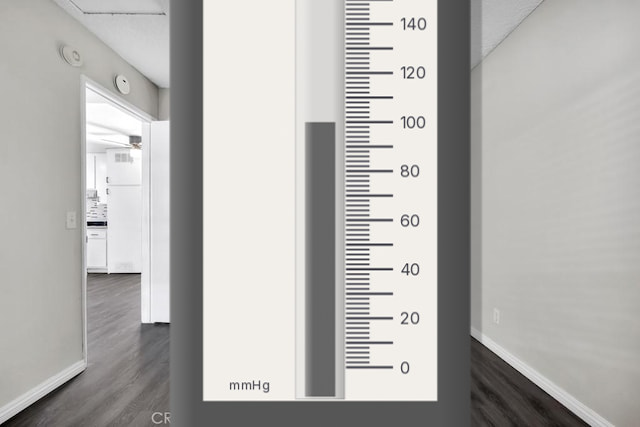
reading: 100 (mmHg)
